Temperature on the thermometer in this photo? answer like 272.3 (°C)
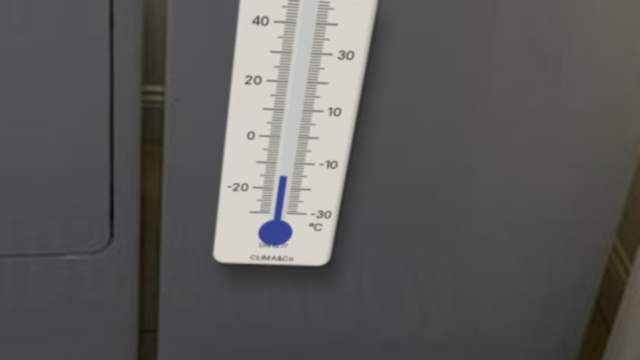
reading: -15 (°C)
